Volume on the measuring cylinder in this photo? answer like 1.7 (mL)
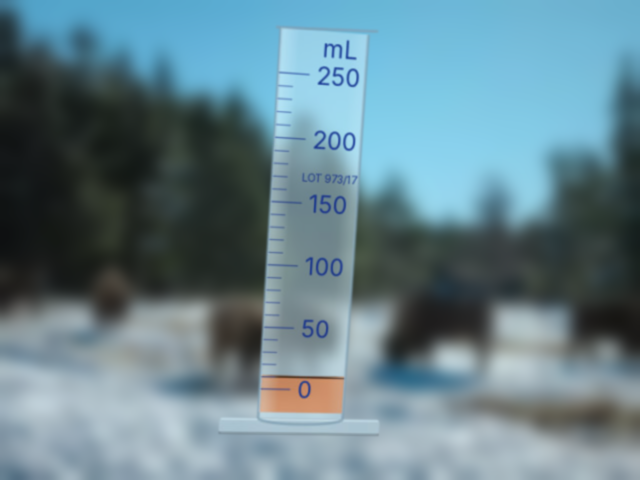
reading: 10 (mL)
